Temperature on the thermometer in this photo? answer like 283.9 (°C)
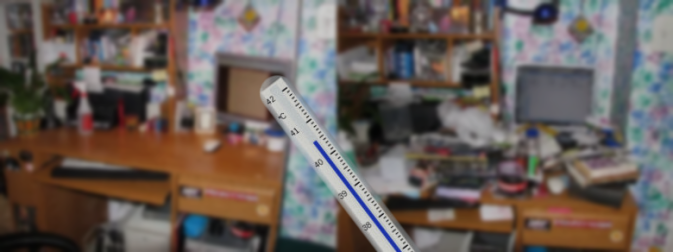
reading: 40.5 (°C)
